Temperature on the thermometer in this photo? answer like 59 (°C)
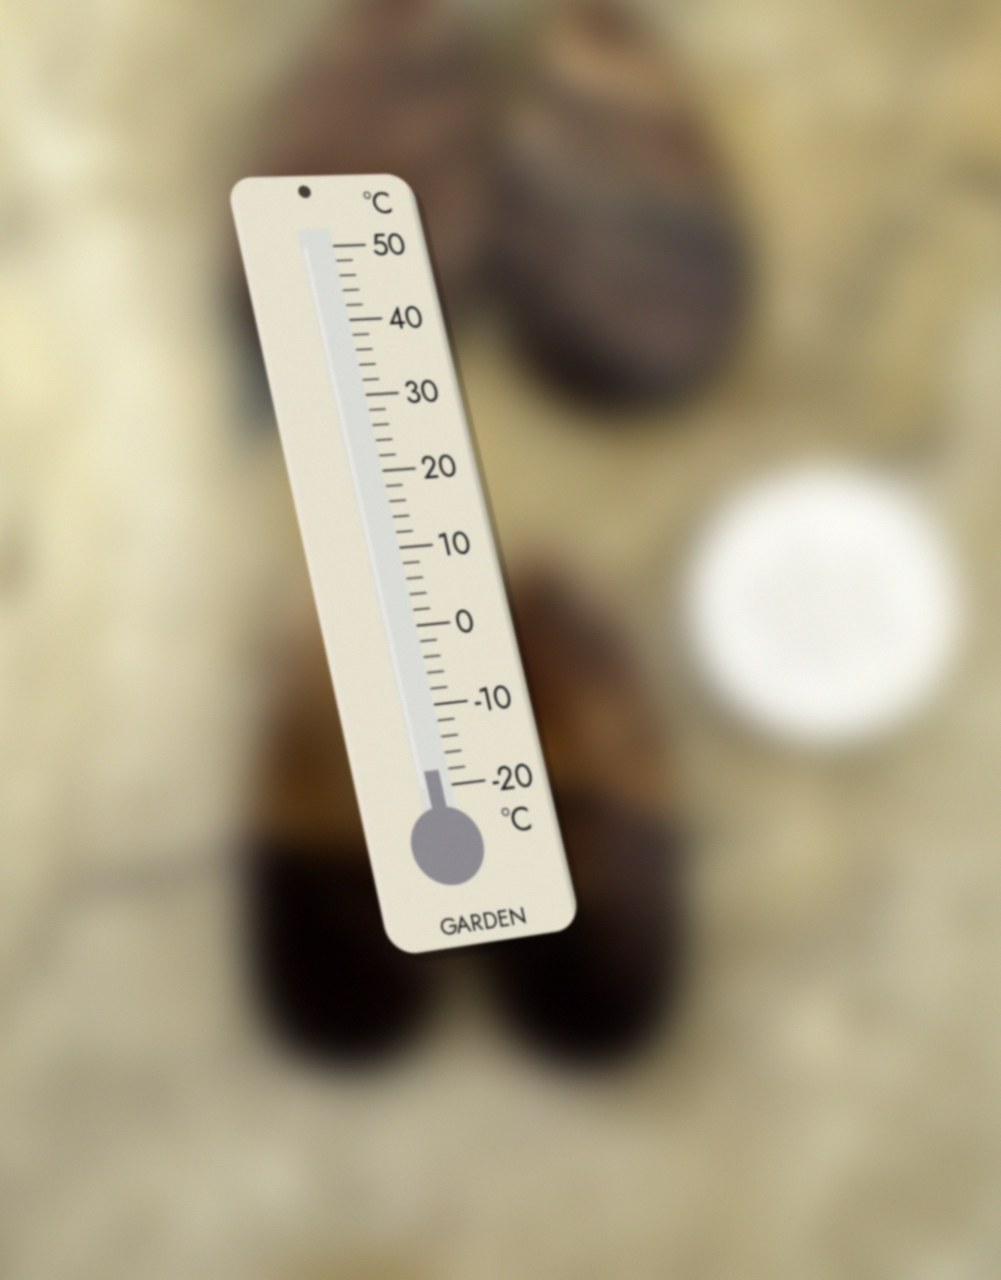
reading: -18 (°C)
